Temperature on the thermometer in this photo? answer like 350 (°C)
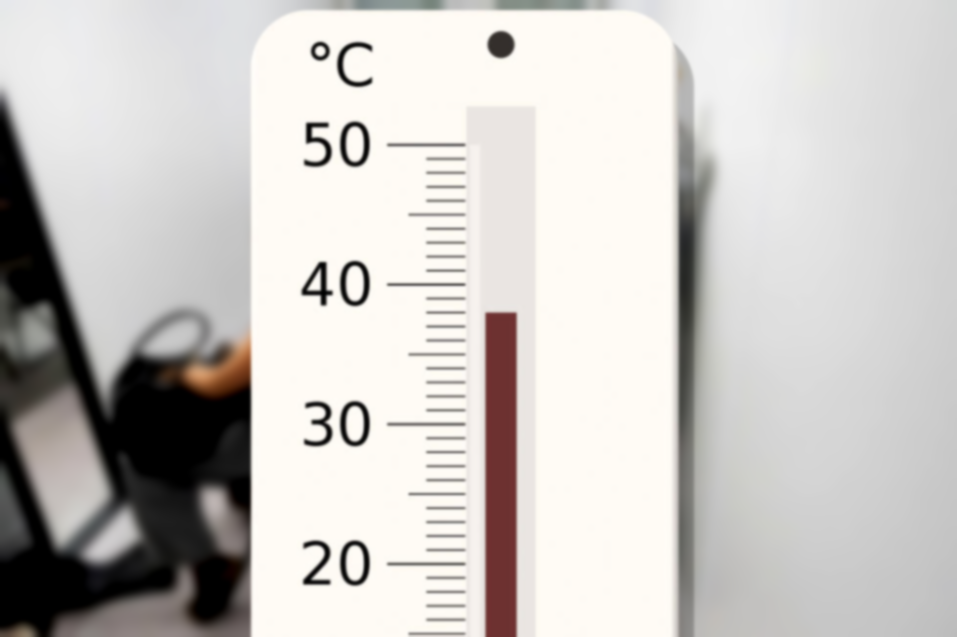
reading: 38 (°C)
